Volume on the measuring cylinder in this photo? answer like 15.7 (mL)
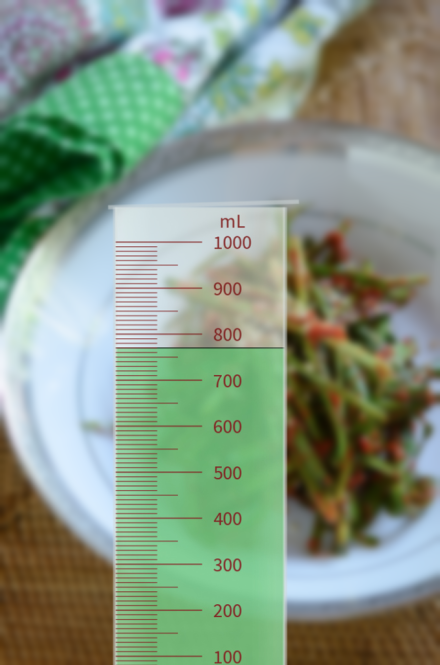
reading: 770 (mL)
